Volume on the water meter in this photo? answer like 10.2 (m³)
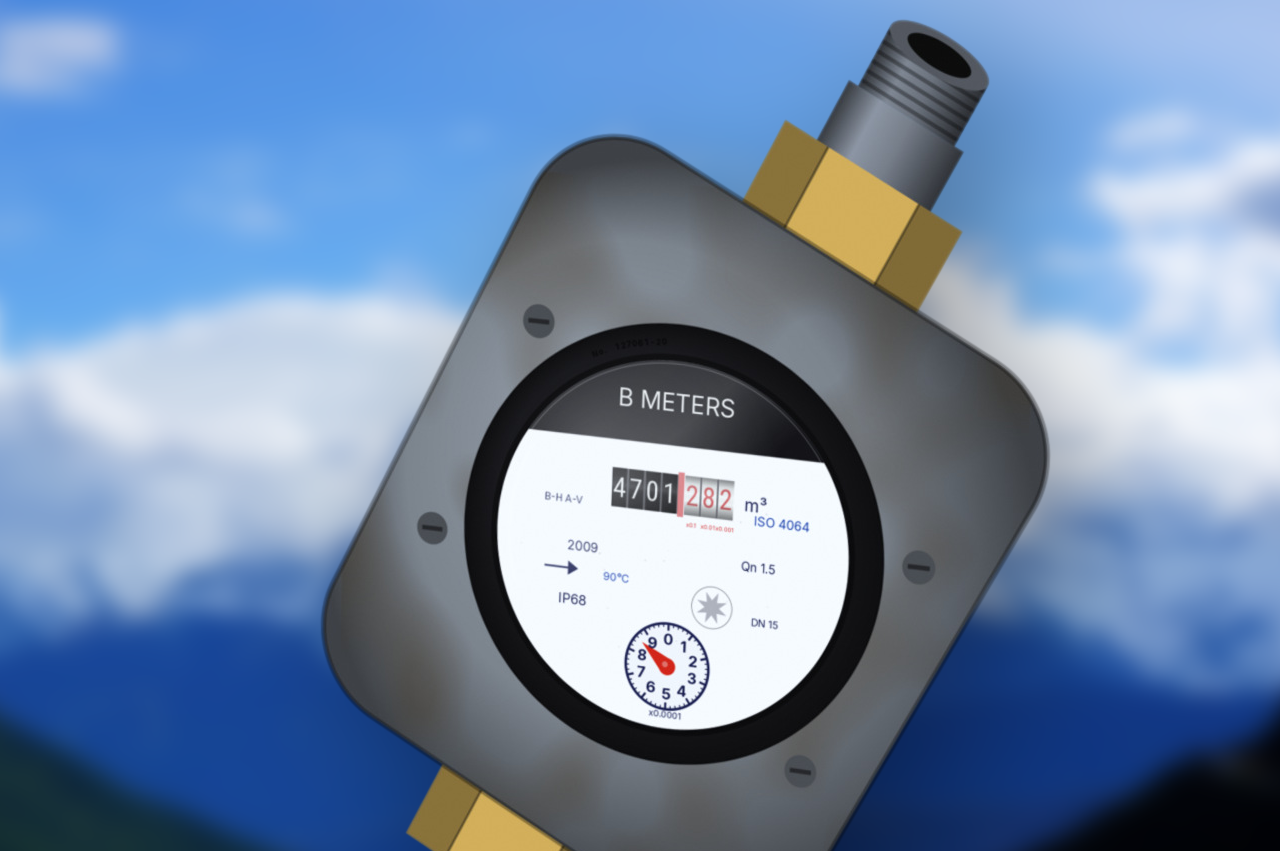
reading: 4701.2828 (m³)
